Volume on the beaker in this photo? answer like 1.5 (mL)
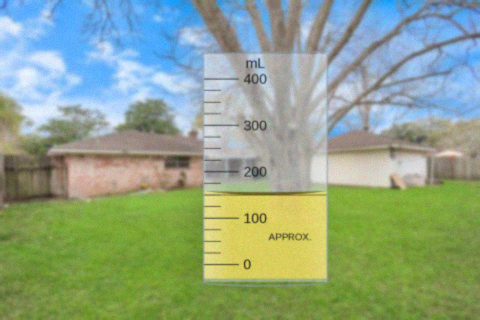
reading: 150 (mL)
